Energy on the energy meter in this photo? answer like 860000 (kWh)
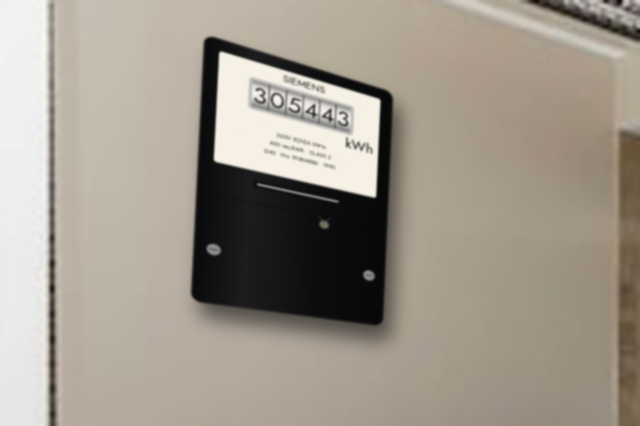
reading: 305443 (kWh)
